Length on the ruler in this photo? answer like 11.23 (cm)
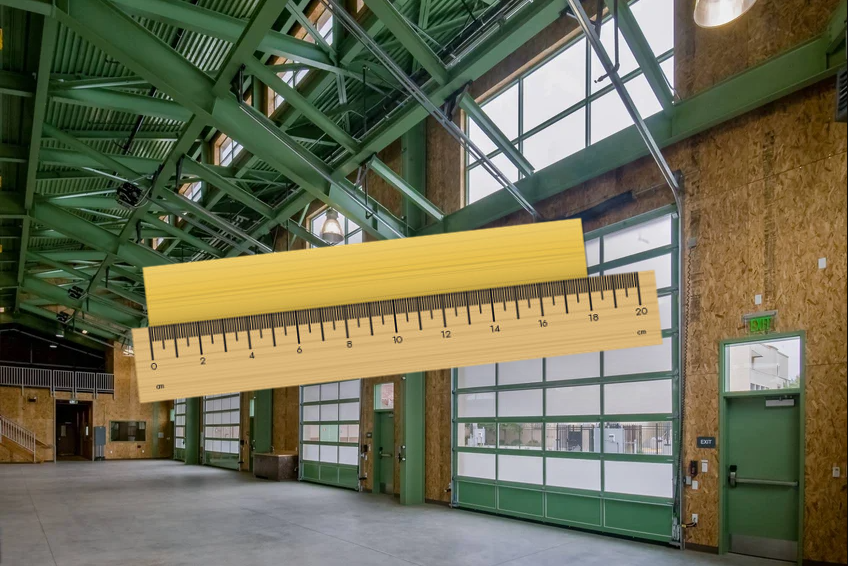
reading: 18 (cm)
